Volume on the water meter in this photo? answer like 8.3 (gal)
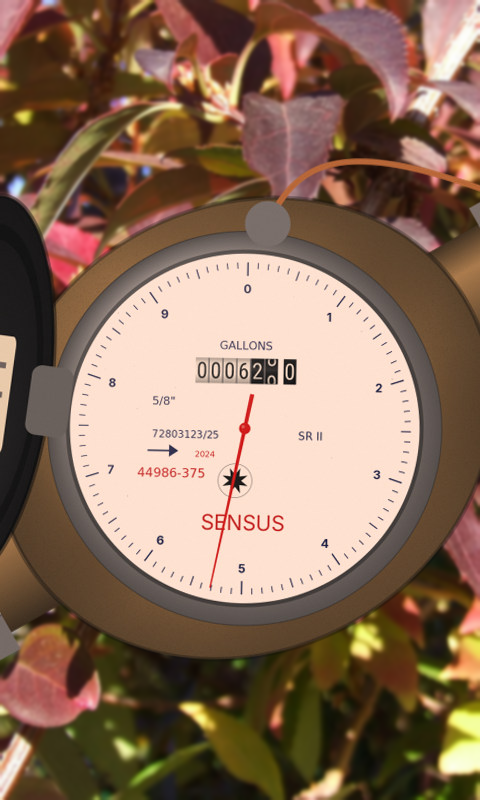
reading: 6285.3 (gal)
